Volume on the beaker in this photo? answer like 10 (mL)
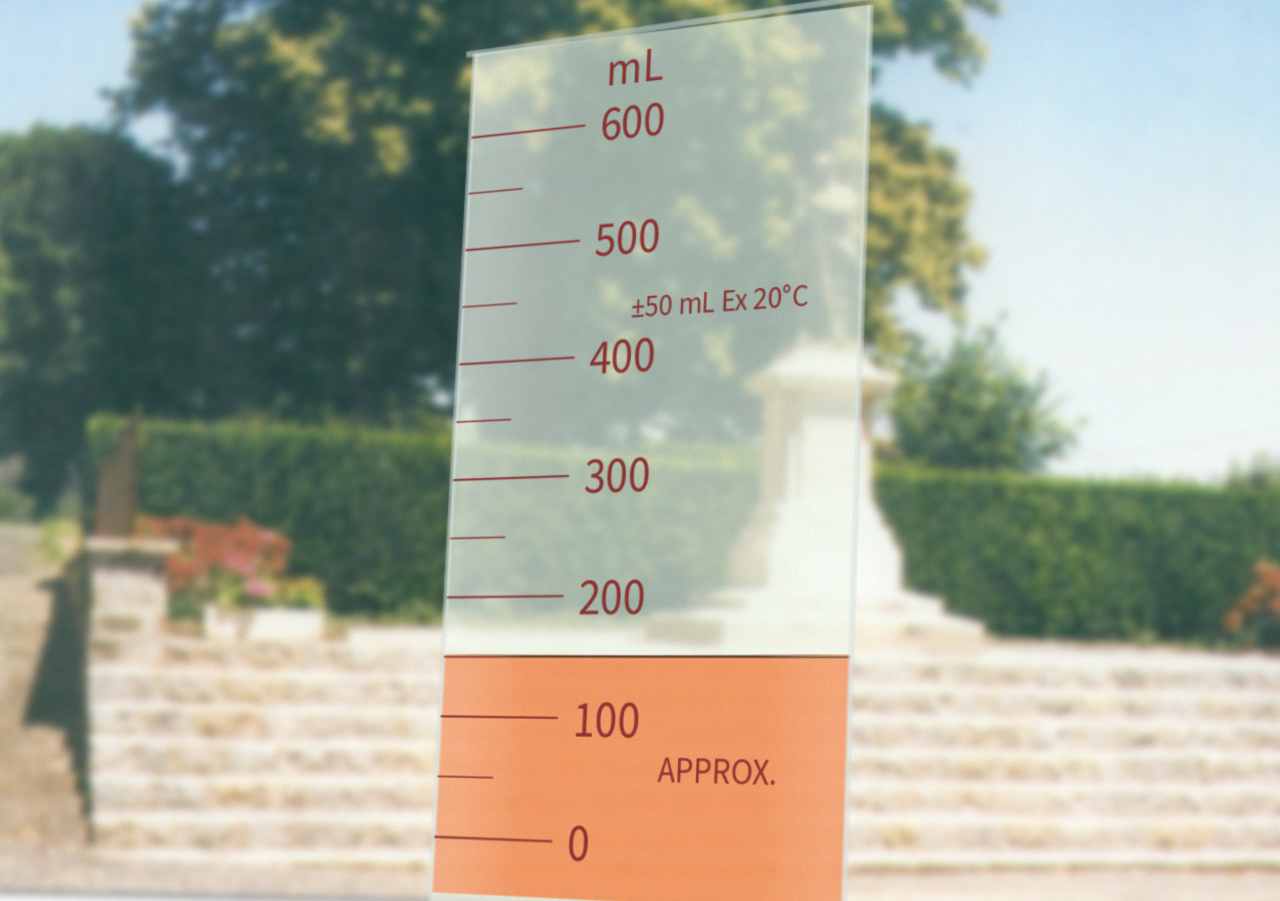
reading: 150 (mL)
